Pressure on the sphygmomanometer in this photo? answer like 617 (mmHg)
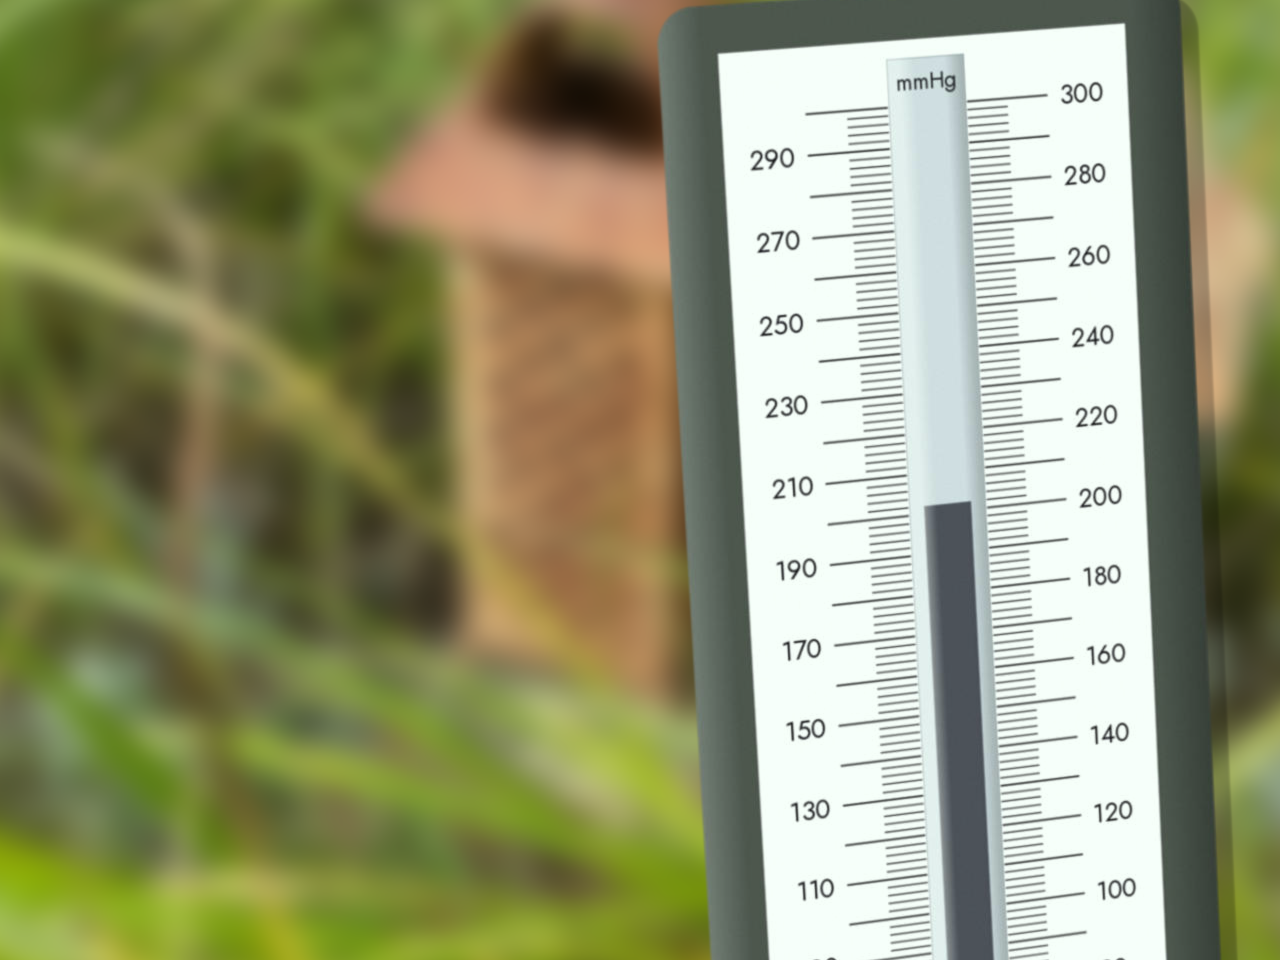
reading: 202 (mmHg)
